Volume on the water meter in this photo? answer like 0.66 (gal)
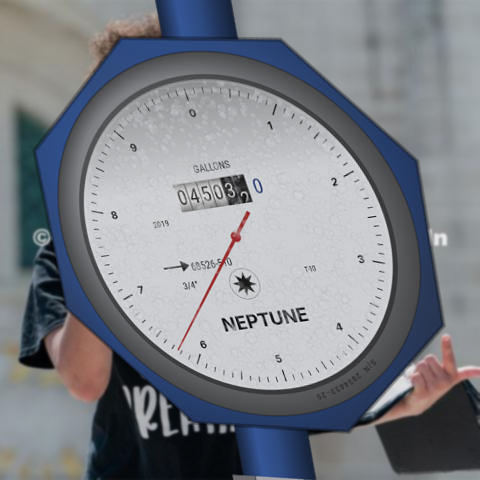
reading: 450316.2 (gal)
